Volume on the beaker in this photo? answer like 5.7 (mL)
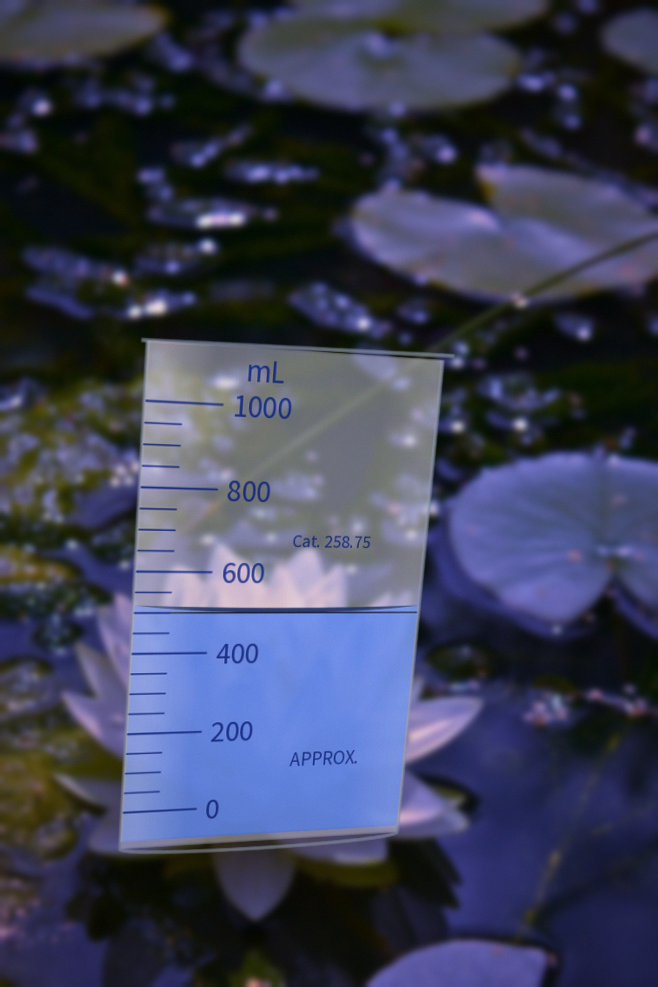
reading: 500 (mL)
